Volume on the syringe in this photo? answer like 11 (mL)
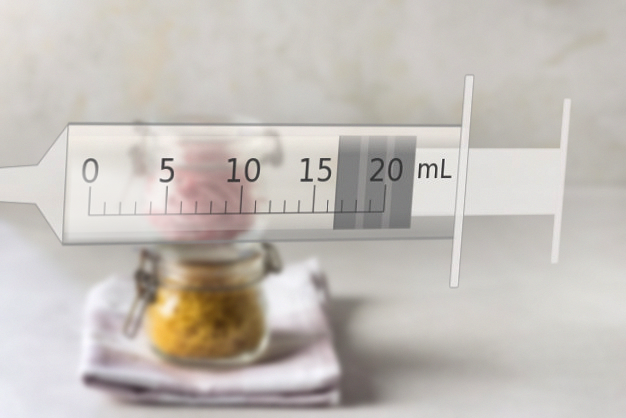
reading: 16.5 (mL)
